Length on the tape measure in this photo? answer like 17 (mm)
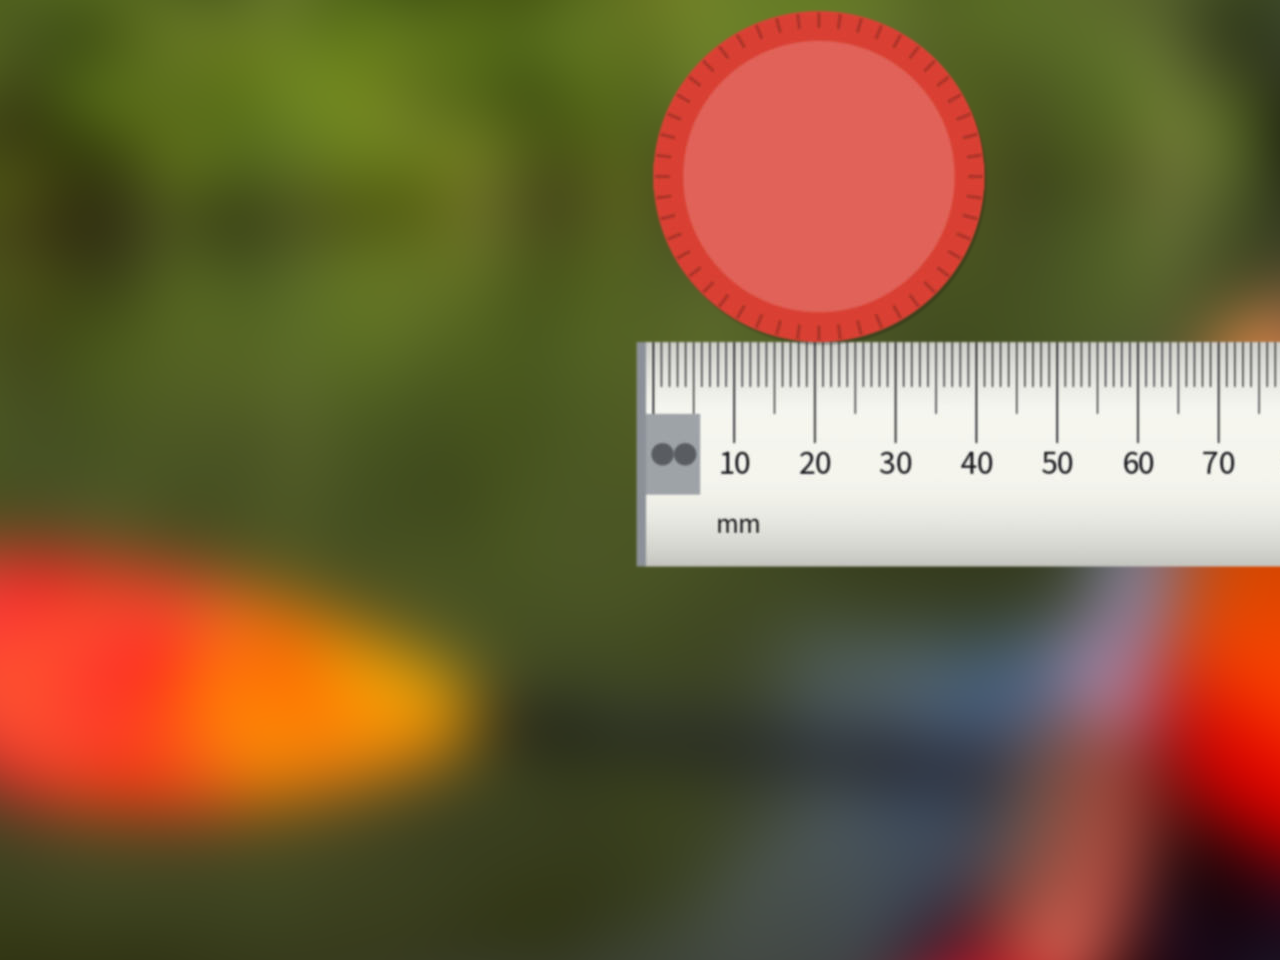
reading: 41 (mm)
